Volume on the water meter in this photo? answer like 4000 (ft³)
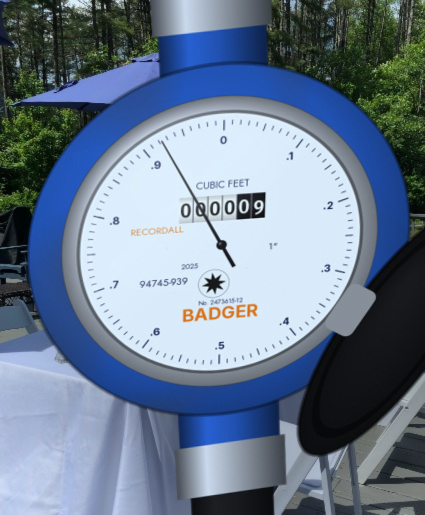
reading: 8.92 (ft³)
